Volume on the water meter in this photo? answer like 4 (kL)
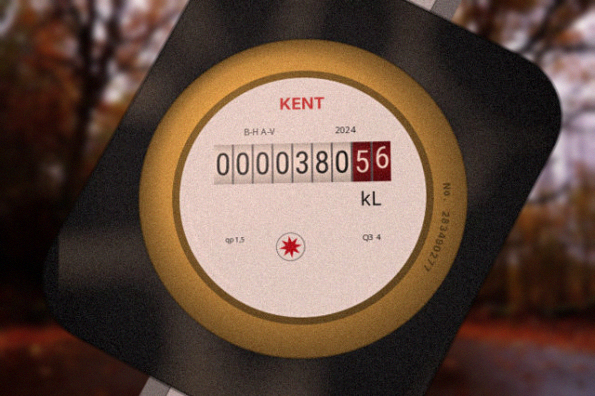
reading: 380.56 (kL)
